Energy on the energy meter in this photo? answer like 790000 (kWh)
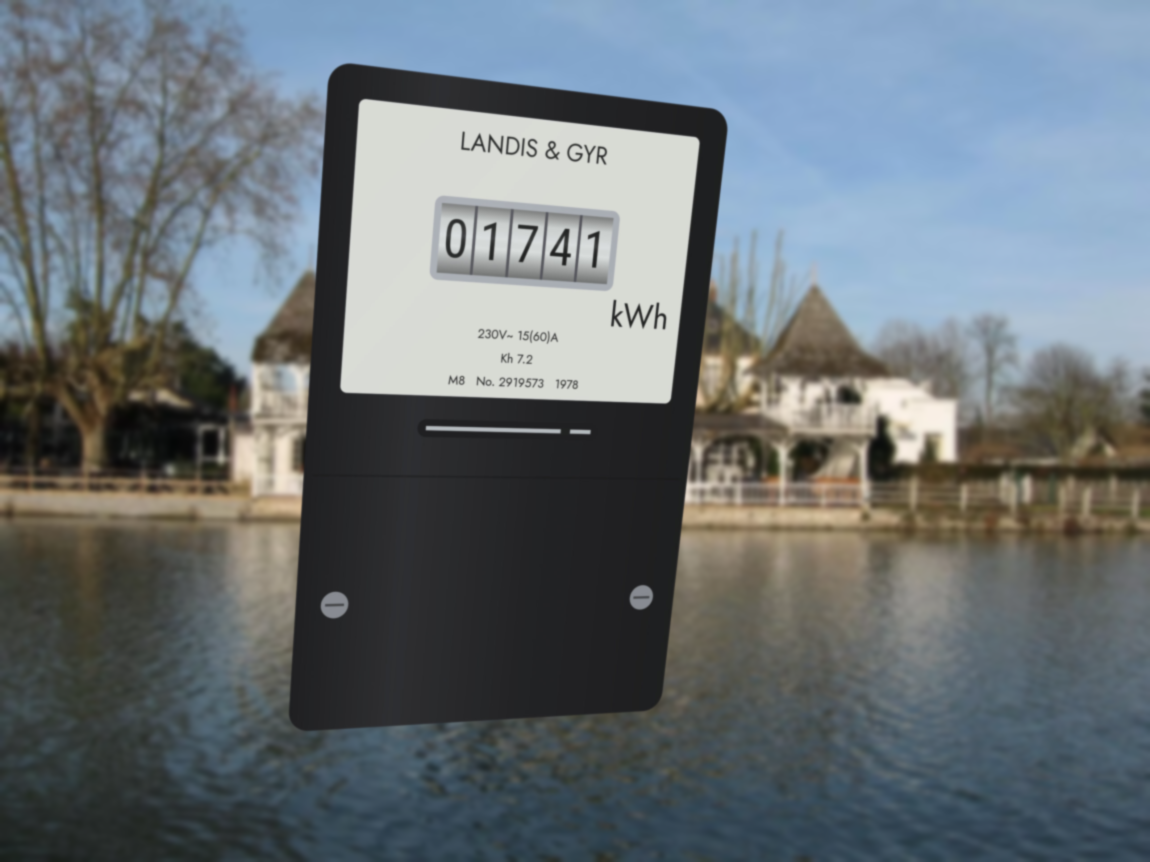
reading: 1741 (kWh)
